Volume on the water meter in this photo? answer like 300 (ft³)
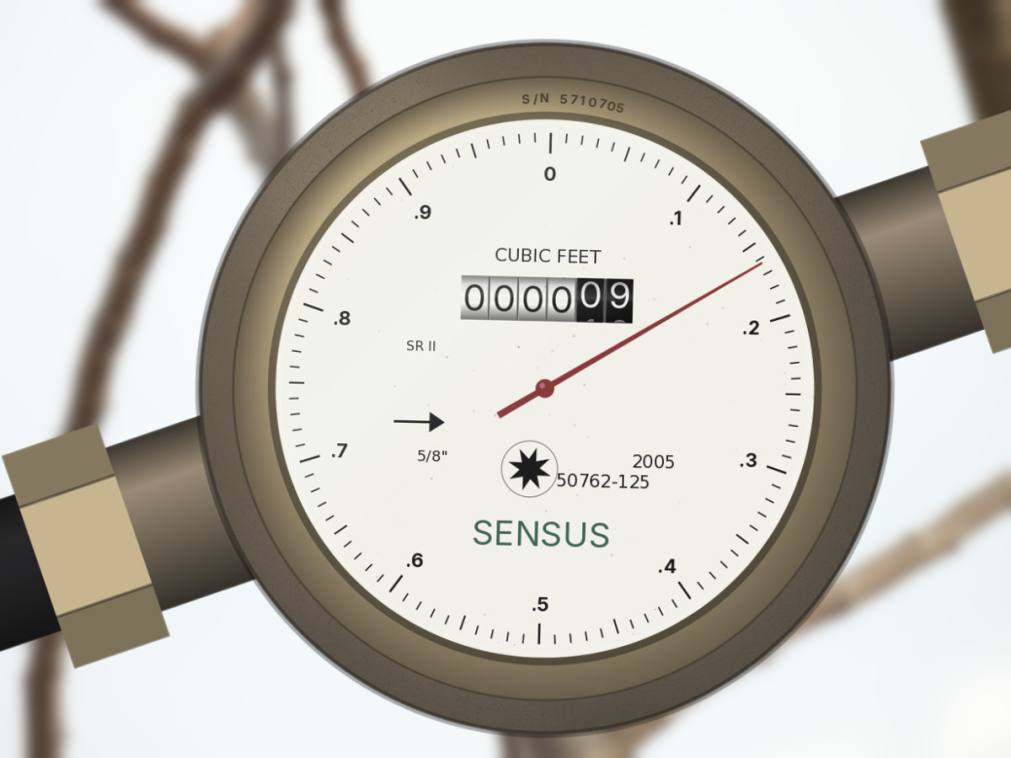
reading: 9.16 (ft³)
